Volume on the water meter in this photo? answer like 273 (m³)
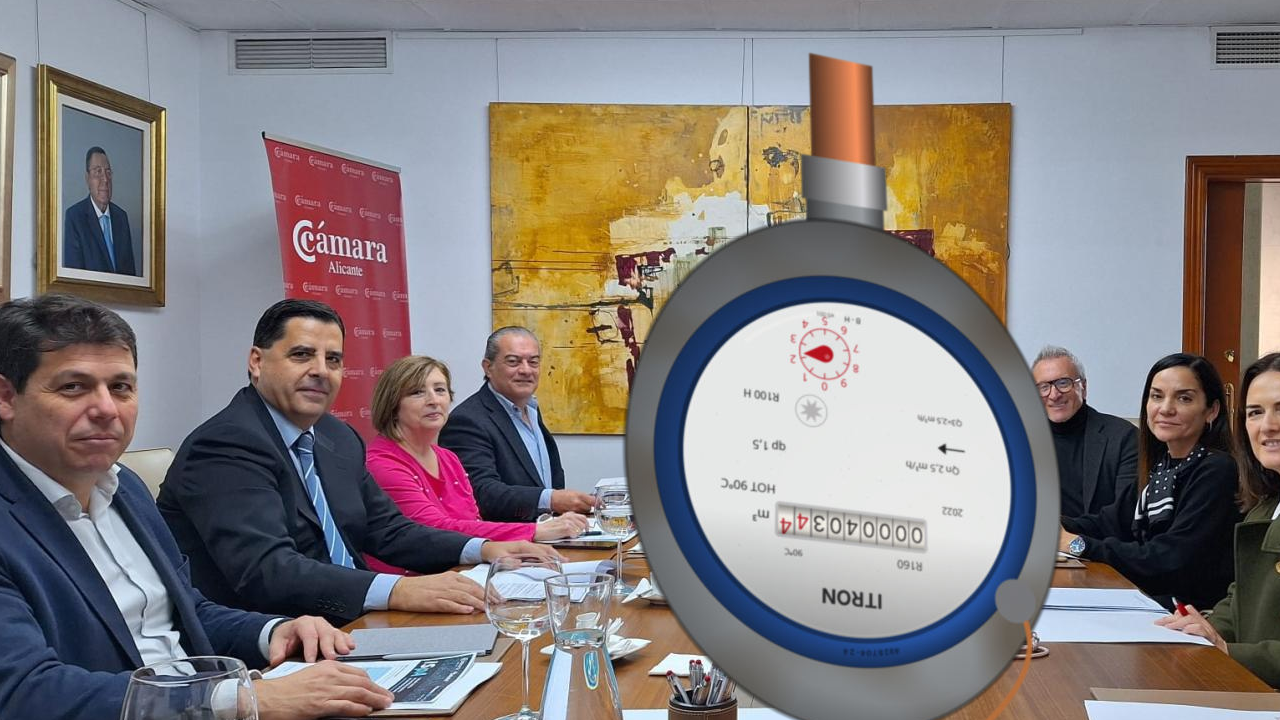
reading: 403.442 (m³)
